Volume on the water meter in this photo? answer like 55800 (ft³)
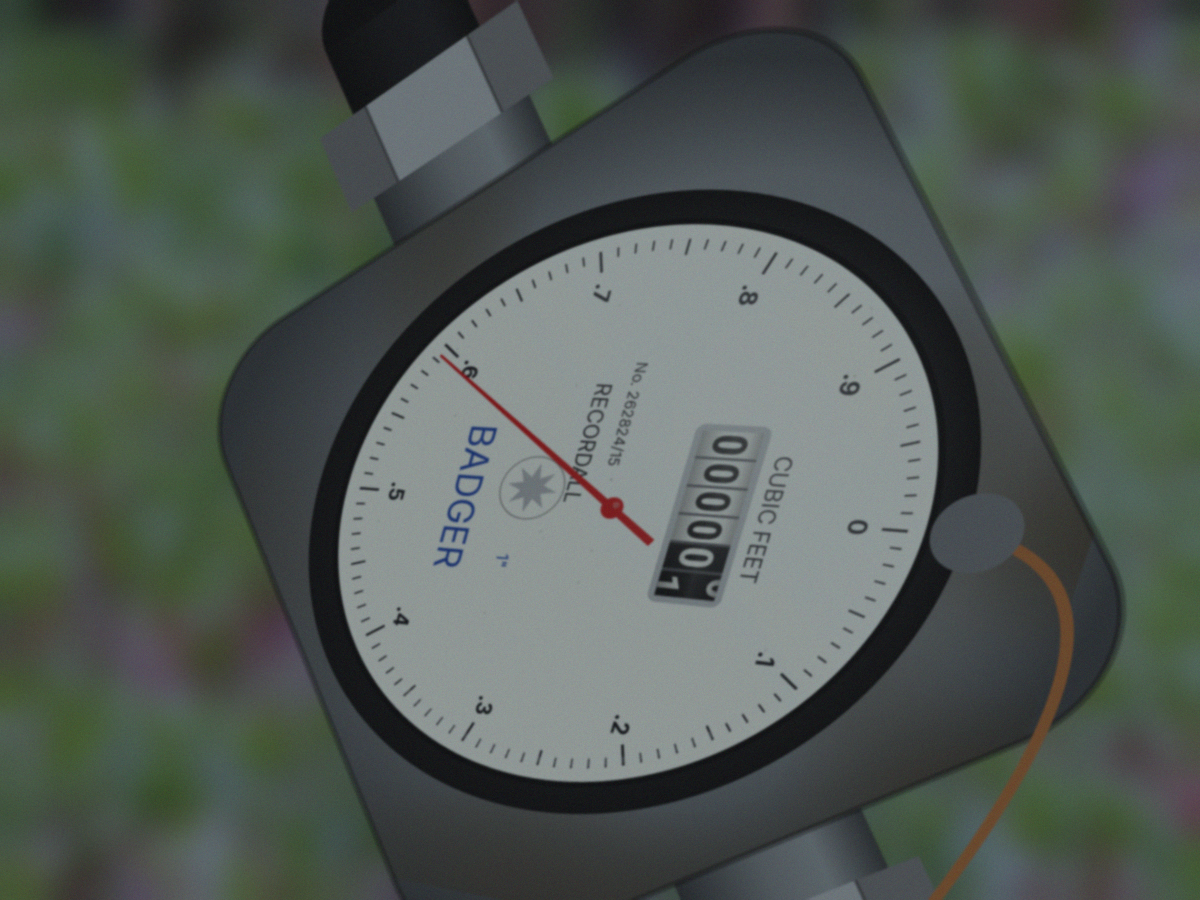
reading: 0.59 (ft³)
